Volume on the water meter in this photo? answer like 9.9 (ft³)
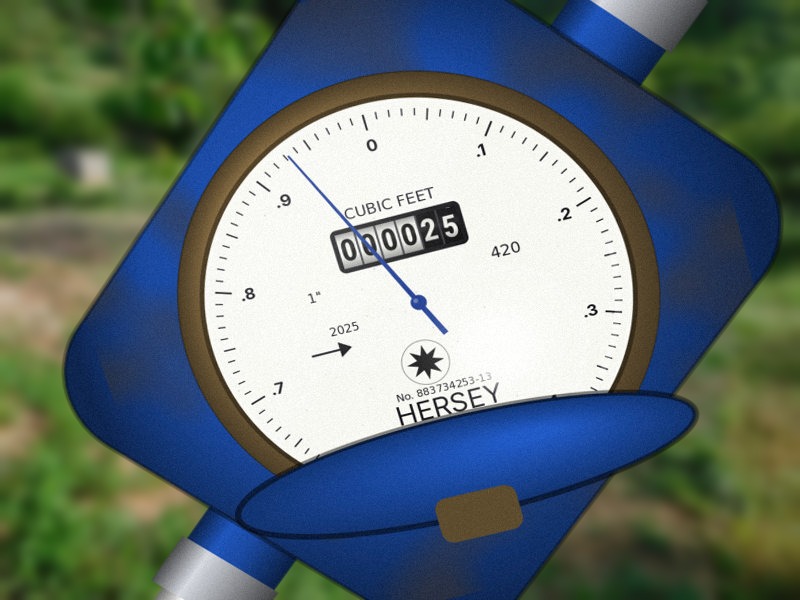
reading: 24.93 (ft³)
